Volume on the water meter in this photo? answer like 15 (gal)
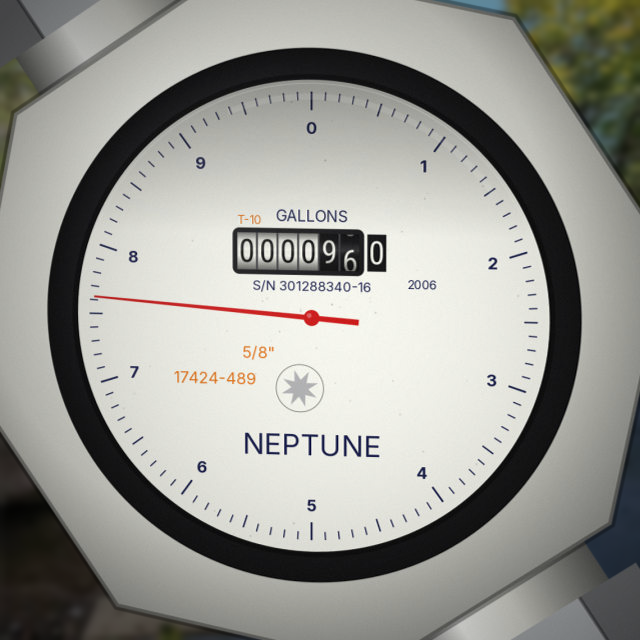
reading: 957.6 (gal)
